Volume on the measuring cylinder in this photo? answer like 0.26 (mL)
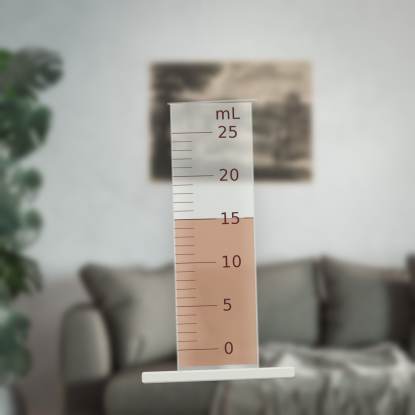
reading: 15 (mL)
